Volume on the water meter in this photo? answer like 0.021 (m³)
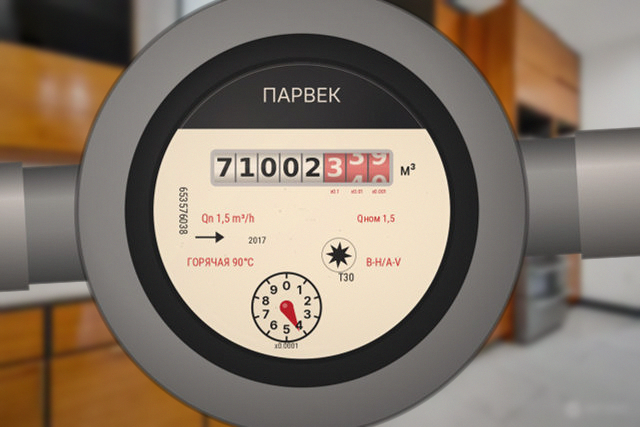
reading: 71002.3394 (m³)
